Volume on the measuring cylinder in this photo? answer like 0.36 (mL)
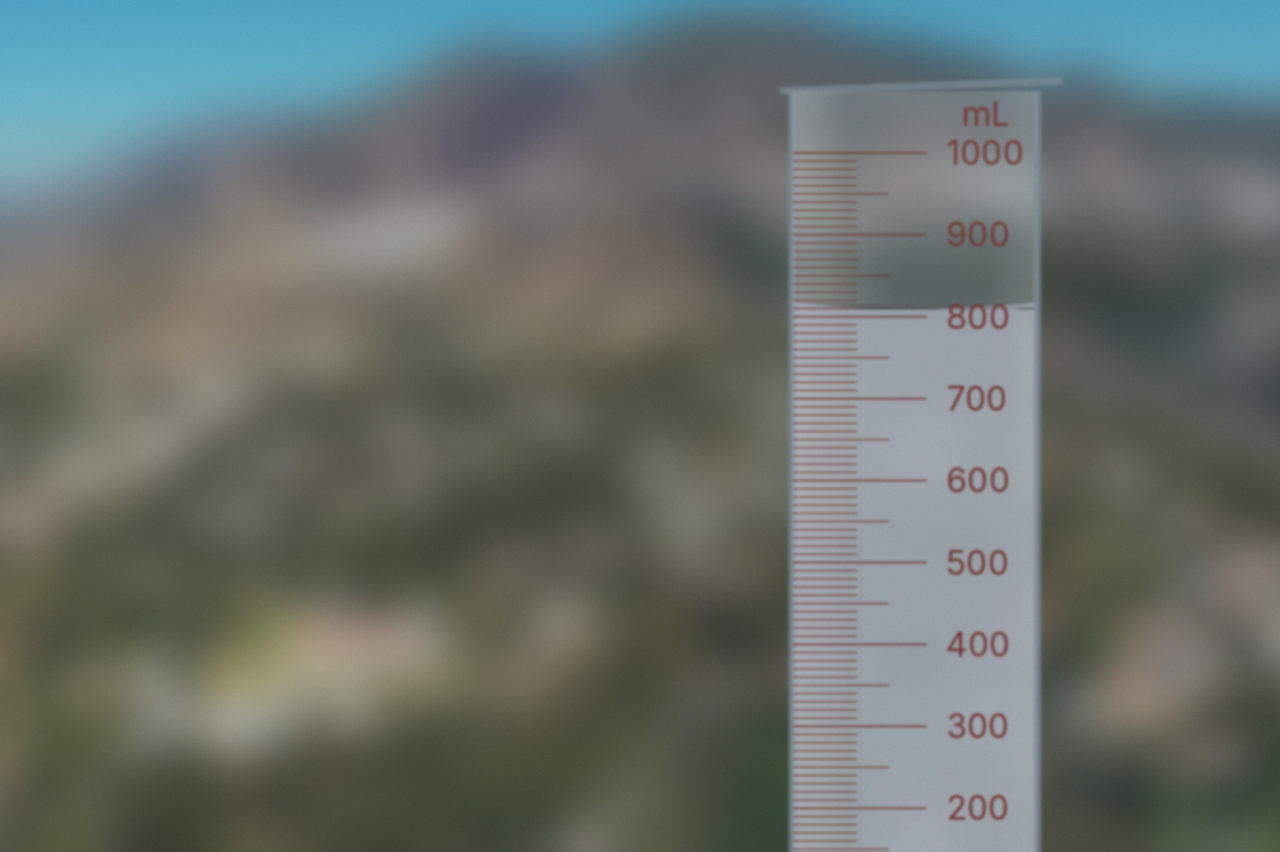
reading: 810 (mL)
